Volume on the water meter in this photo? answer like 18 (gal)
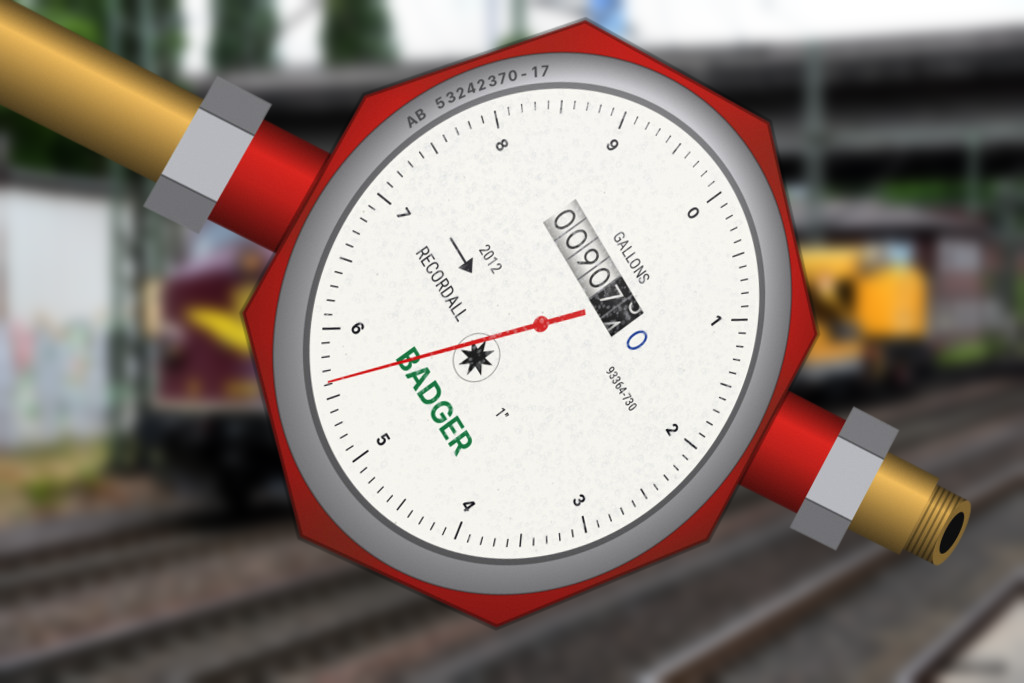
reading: 90735.6 (gal)
